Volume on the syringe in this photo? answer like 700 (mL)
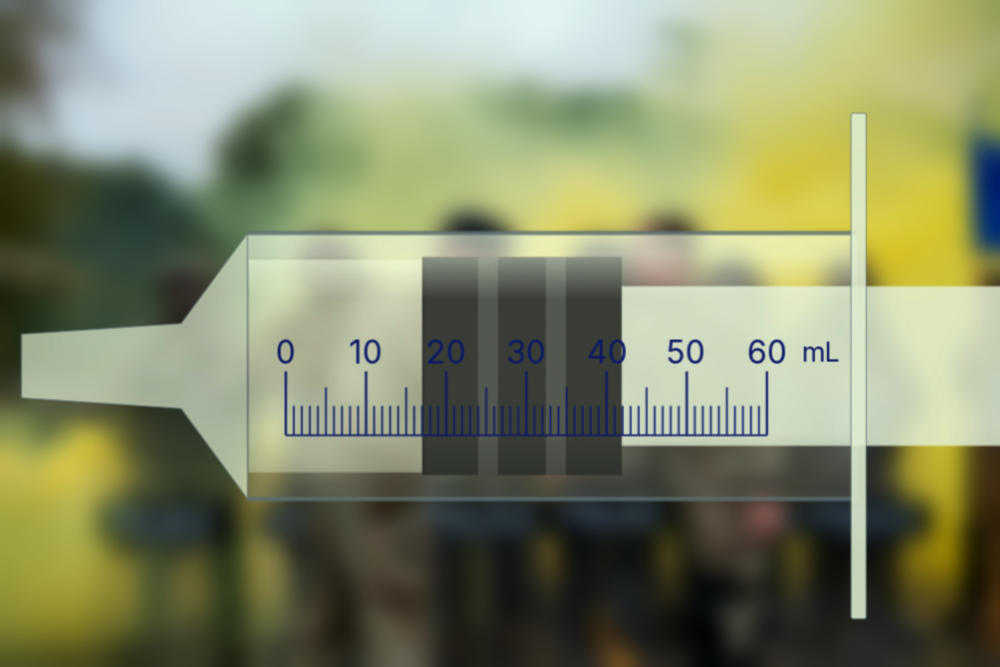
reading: 17 (mL)
